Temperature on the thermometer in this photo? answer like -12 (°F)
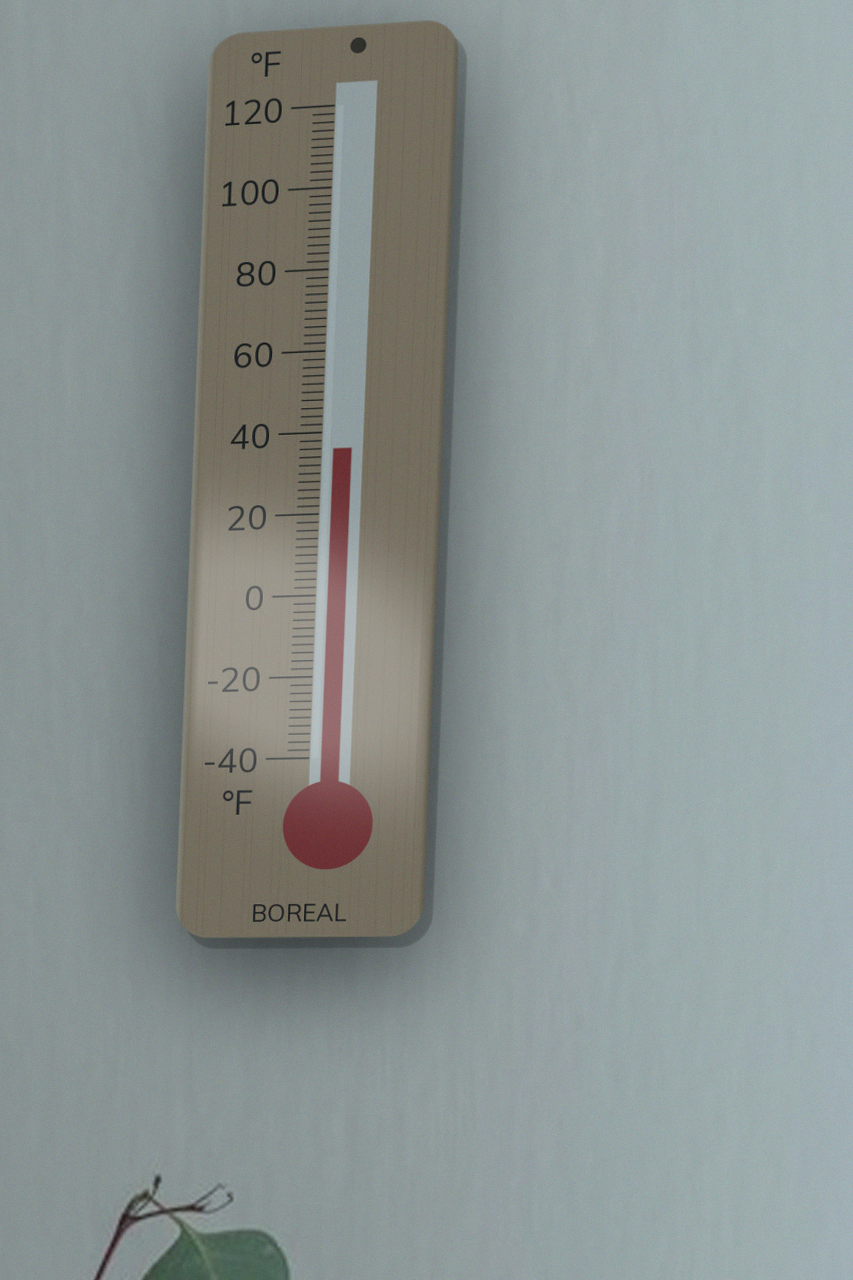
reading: 36 (°F)
